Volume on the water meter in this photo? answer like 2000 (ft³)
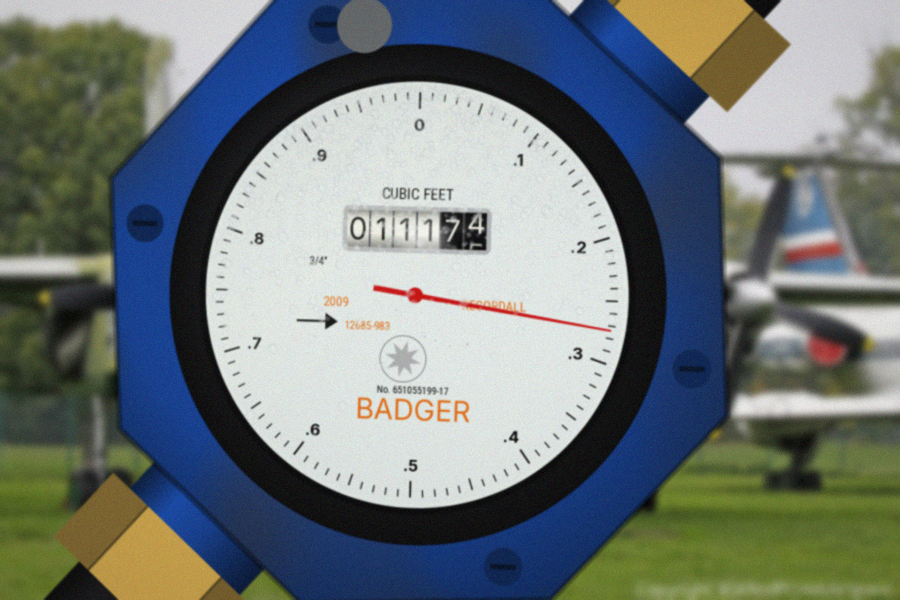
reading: 11174.27 (ft³)
